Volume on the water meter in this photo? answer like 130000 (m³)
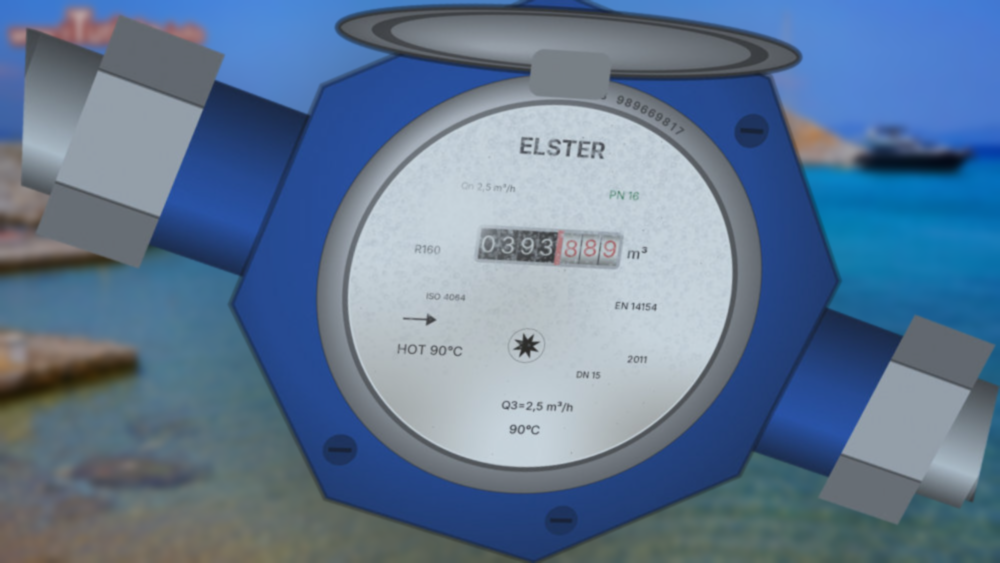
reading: 393.889 (m³)
